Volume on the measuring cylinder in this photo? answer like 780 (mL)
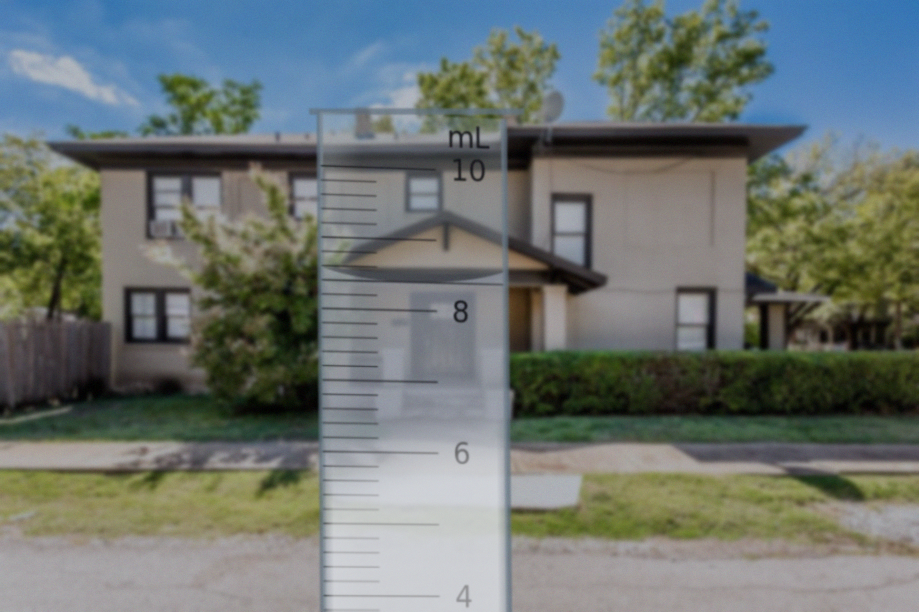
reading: 8.4 (mL)
